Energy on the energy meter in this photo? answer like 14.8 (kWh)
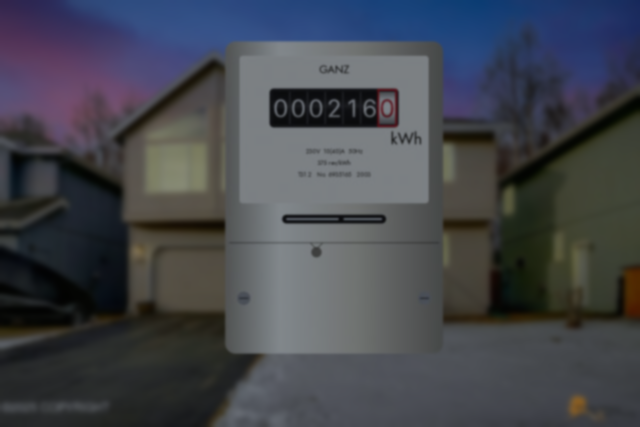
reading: 216.0 (kWh)
